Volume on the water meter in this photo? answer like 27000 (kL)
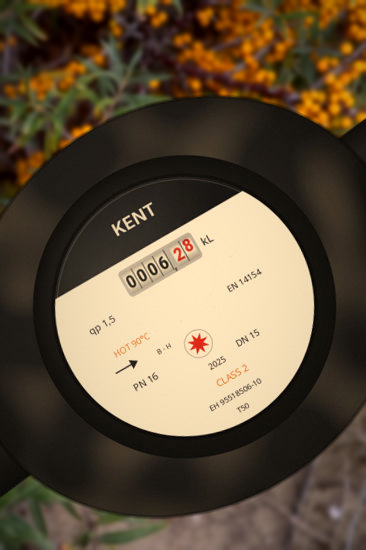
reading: 6.28 (kL)
